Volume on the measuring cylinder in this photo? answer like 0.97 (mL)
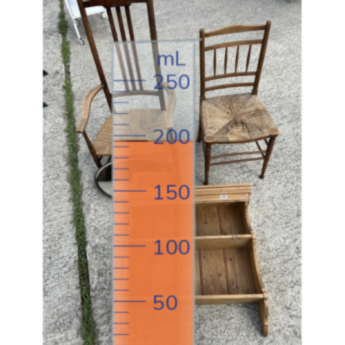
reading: 195 (mL)
